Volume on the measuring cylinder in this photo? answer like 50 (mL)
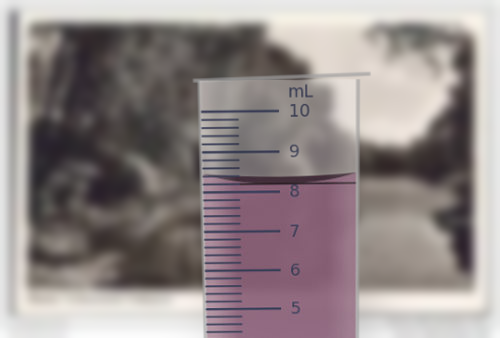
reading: 8.2 (mL)
